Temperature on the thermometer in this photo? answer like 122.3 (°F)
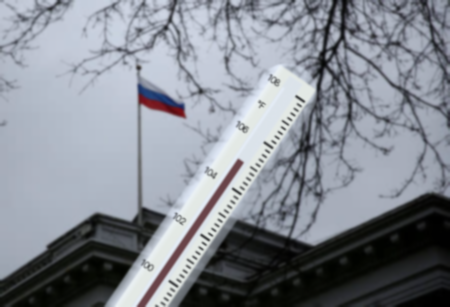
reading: 105 (°F)
